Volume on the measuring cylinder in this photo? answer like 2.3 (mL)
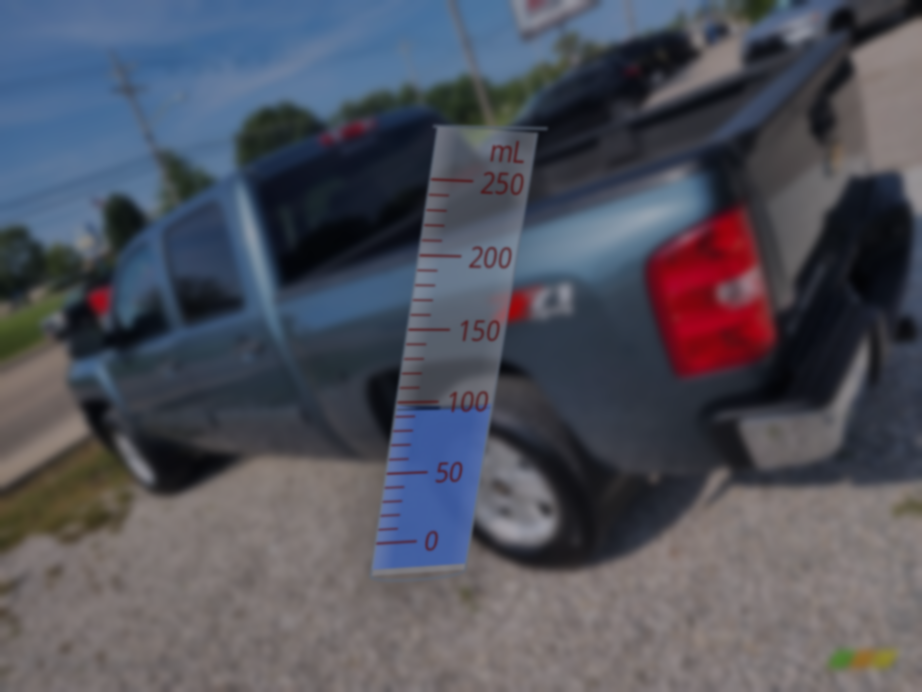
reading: 95 (mL)
